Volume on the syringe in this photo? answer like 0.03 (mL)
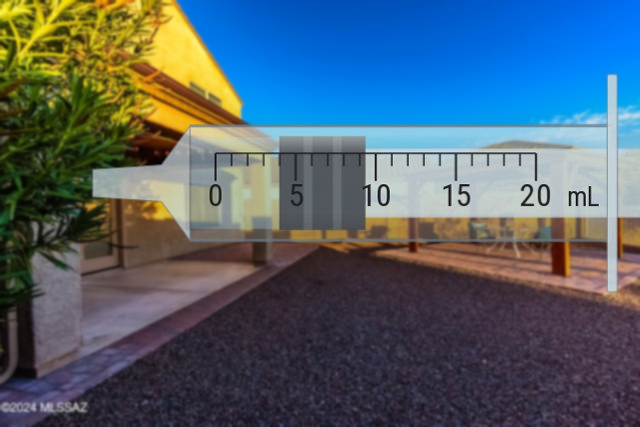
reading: 4 (mL)
